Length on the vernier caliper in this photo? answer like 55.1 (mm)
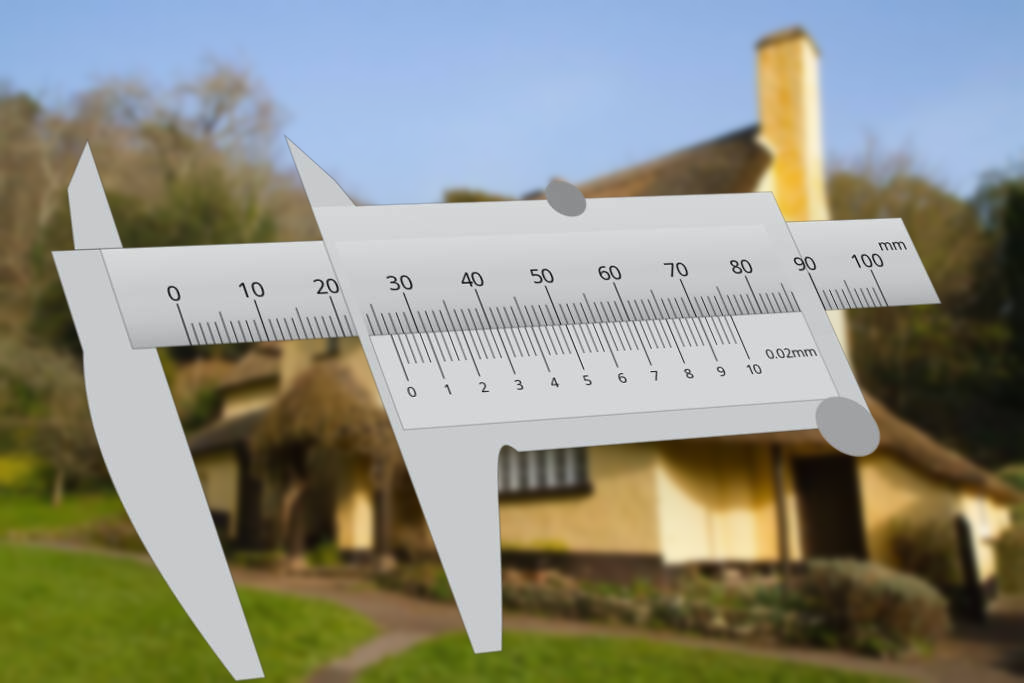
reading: 26.2 (mm)
